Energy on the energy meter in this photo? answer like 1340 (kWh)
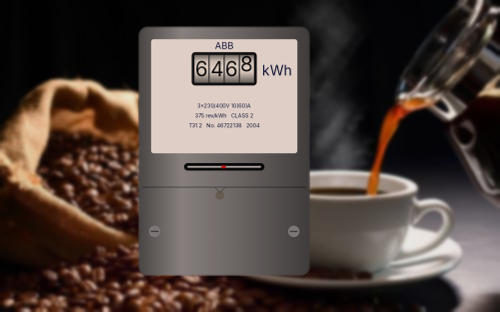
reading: 6468 (kWh)
